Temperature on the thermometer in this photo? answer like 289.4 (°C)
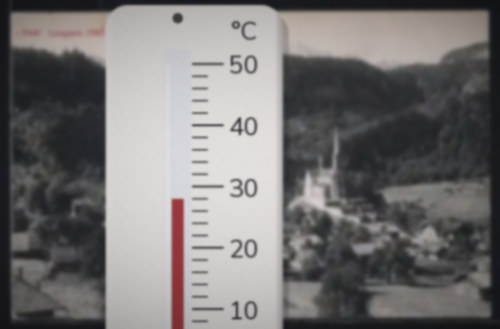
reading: 28 (°C)
